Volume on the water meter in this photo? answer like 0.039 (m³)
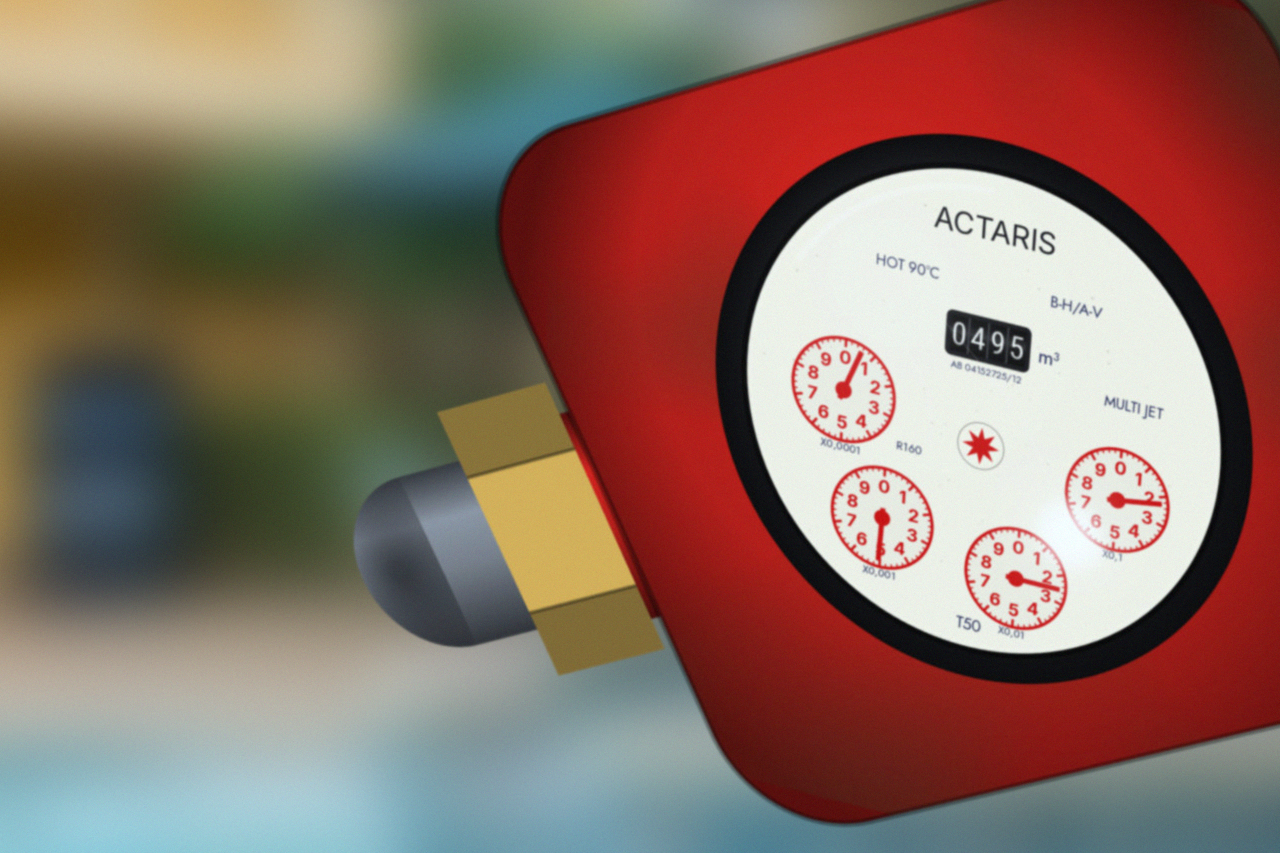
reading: 495.2250 (m³)
